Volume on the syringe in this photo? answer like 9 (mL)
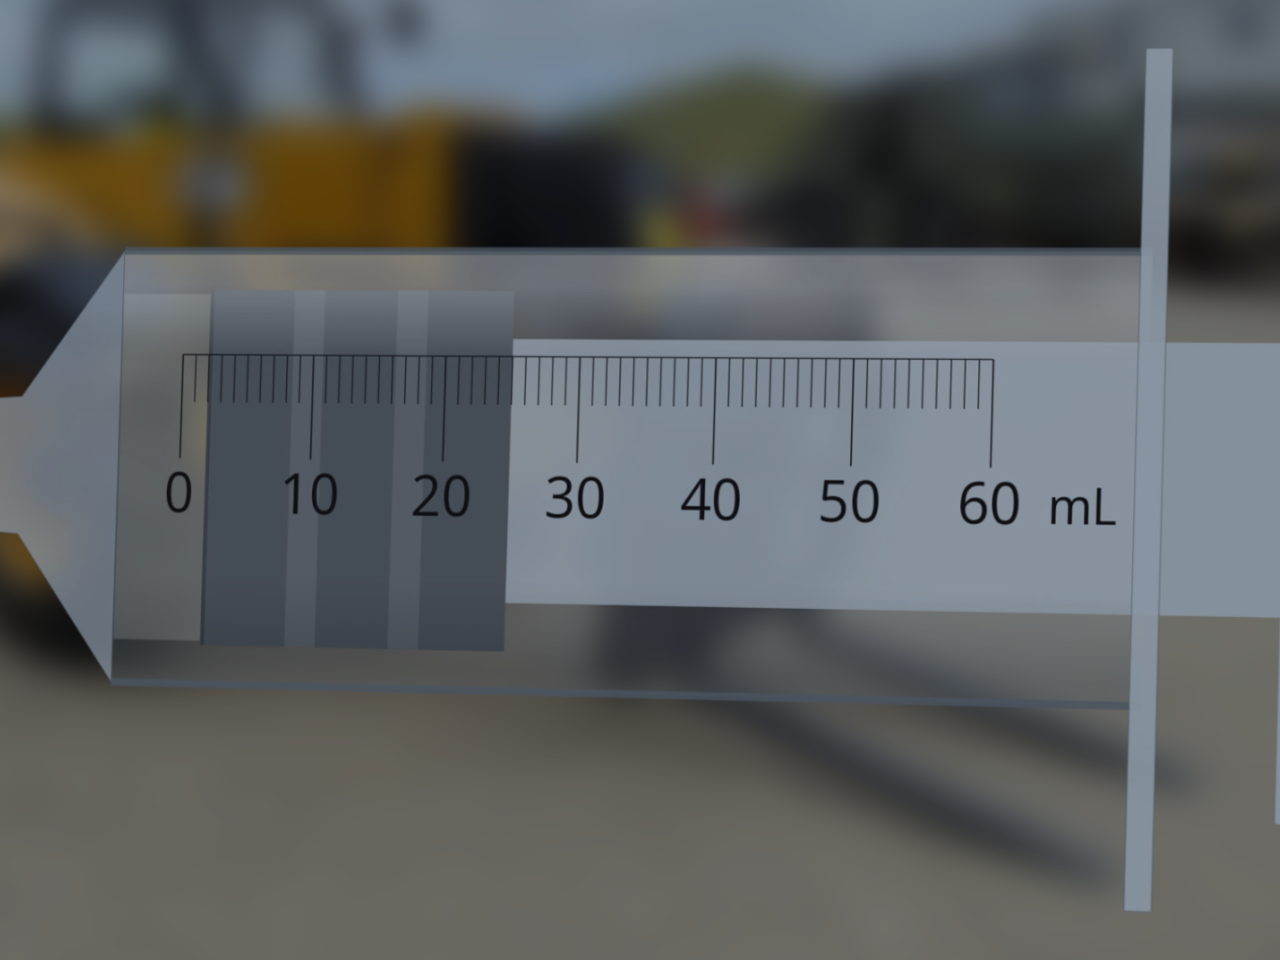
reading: 2 (mL)
